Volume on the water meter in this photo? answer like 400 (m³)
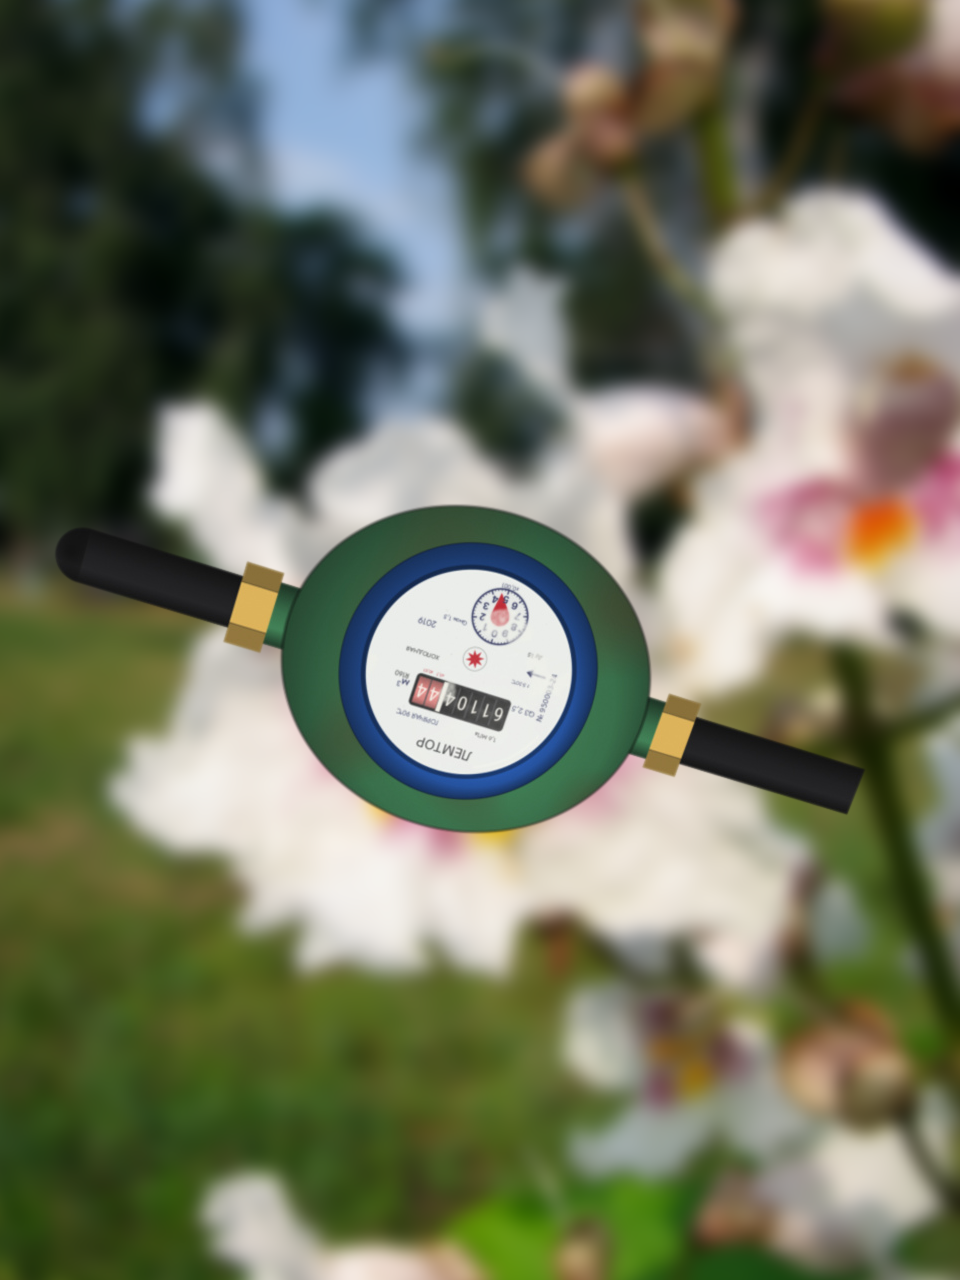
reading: 61104.444 (m³)
